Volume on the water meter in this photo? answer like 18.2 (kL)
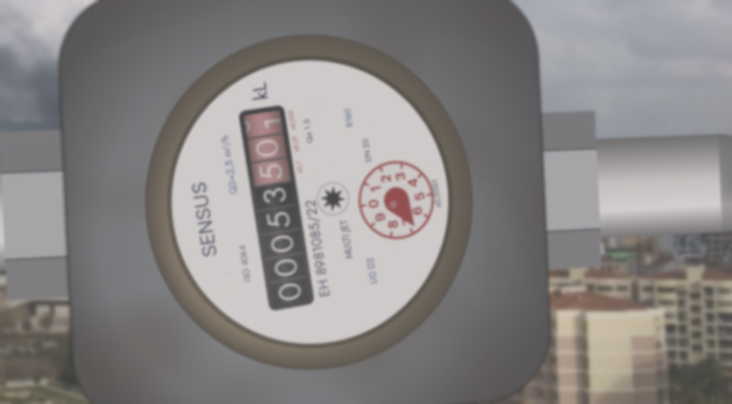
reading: 53.5006 (kL)
